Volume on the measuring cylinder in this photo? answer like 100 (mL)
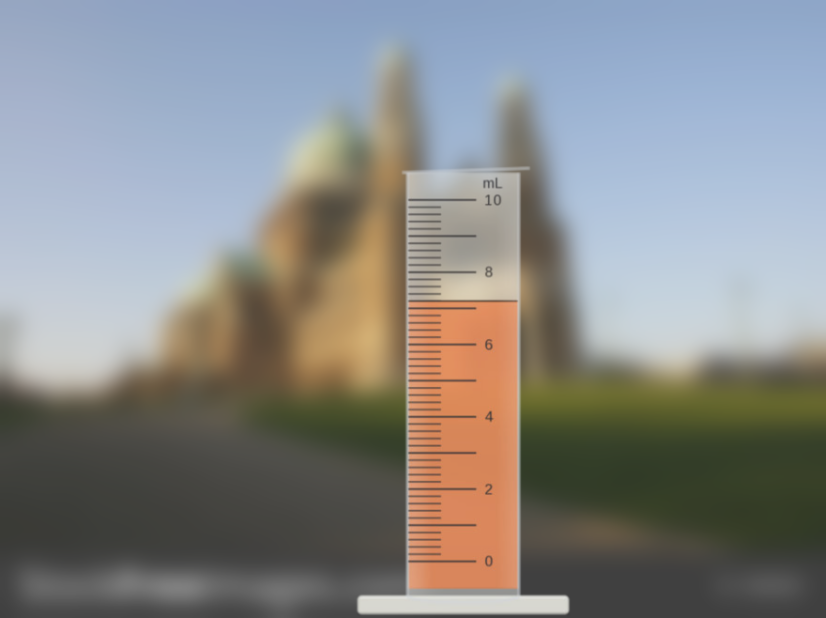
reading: 7.2 (mL)
